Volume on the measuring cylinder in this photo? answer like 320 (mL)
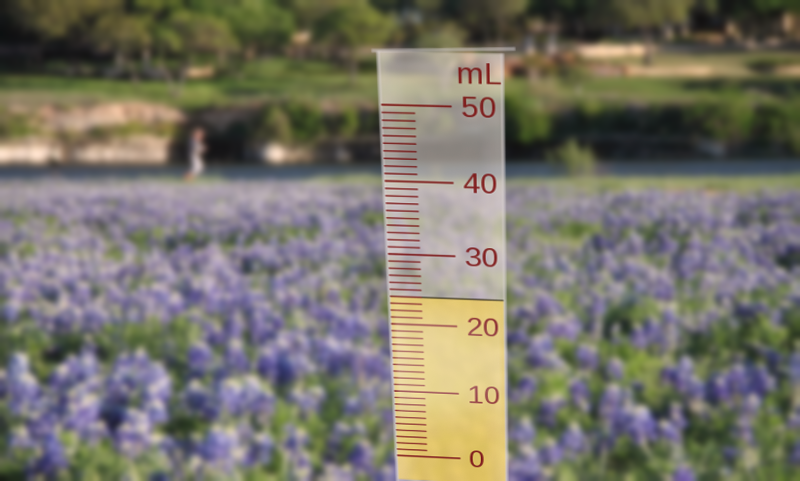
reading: 24 (mL)
